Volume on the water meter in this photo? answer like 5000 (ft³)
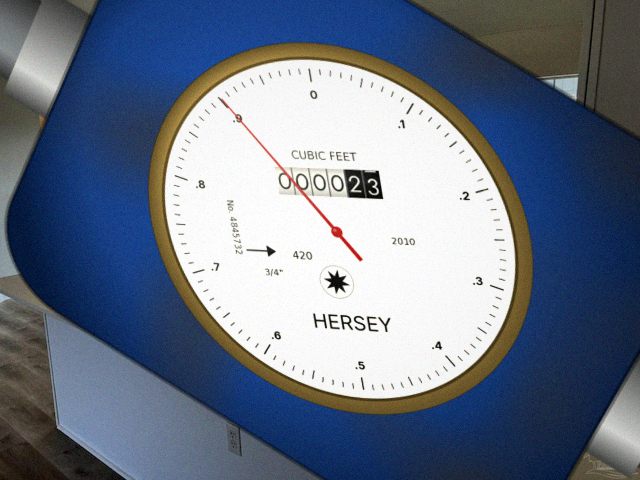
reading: 22.90 (ft³)
